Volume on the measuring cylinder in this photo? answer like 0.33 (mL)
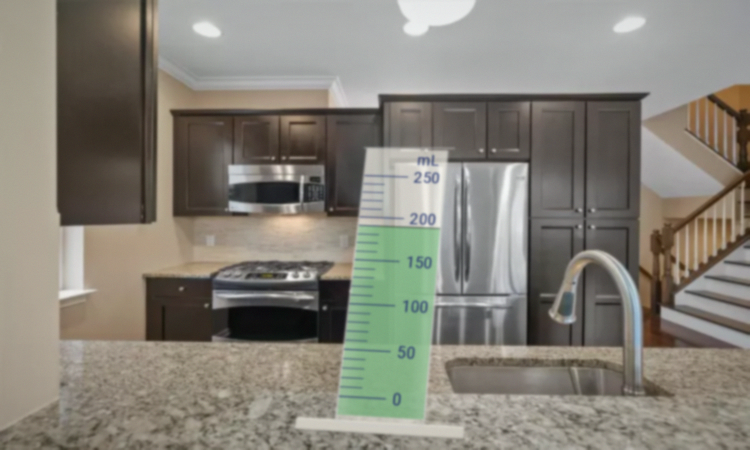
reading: 190 (mL)
